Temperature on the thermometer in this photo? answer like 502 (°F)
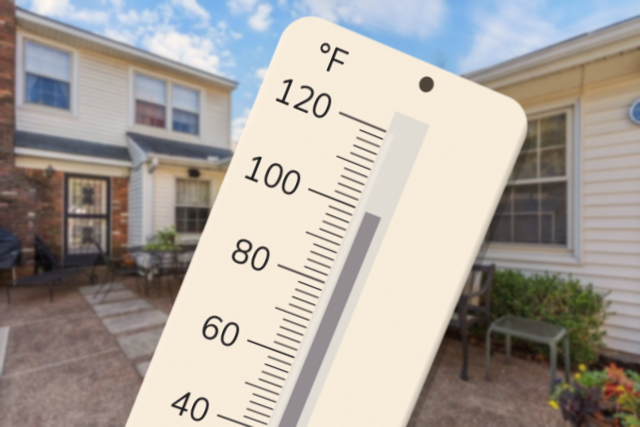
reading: 100 (°F)
